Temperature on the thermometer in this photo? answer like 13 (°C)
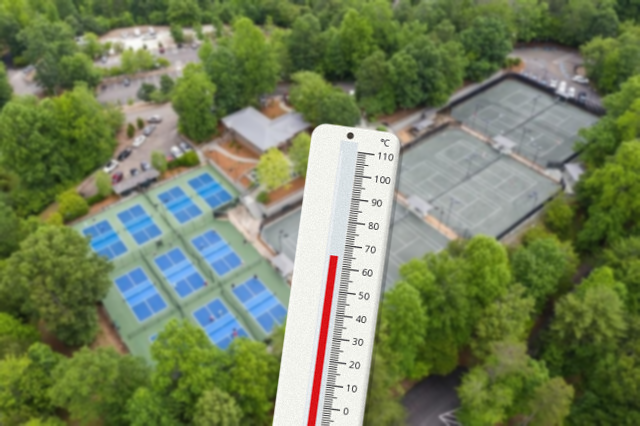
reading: 65 (°C)
